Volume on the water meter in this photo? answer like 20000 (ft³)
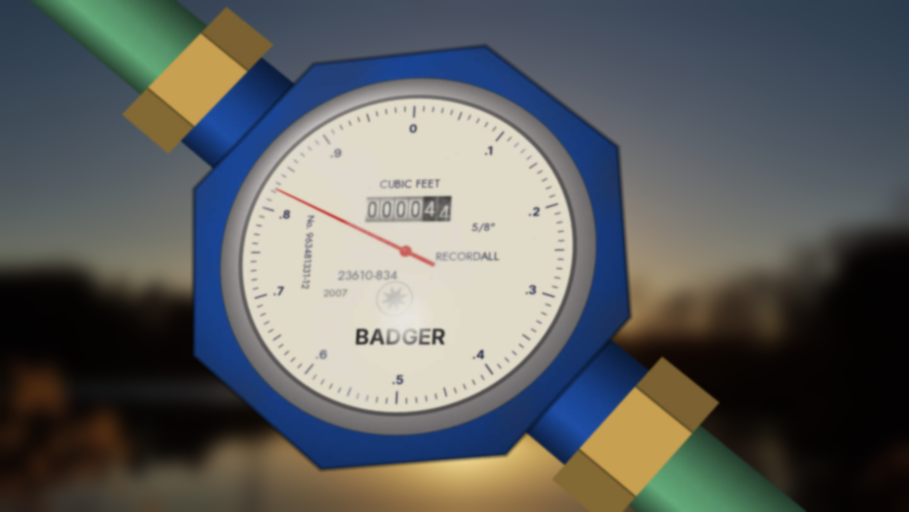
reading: 43.82 (ft³)
